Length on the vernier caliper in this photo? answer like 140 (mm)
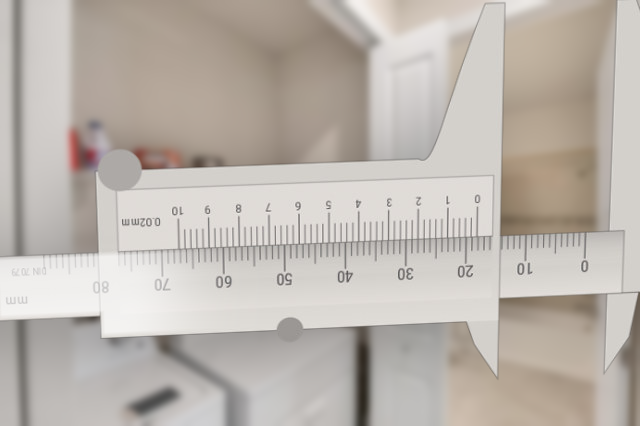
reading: 18.2 (mm)
